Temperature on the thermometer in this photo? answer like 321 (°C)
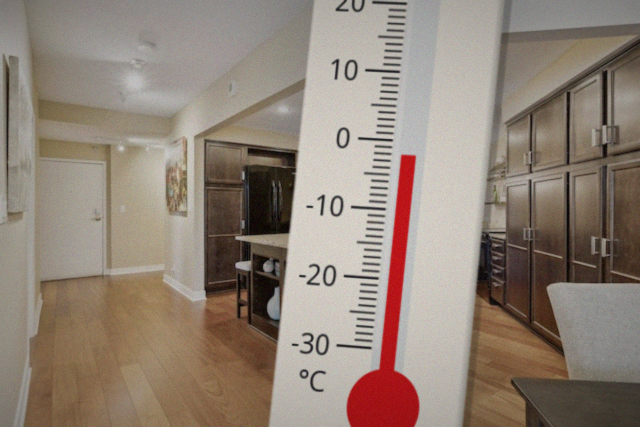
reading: -2 (°C)
